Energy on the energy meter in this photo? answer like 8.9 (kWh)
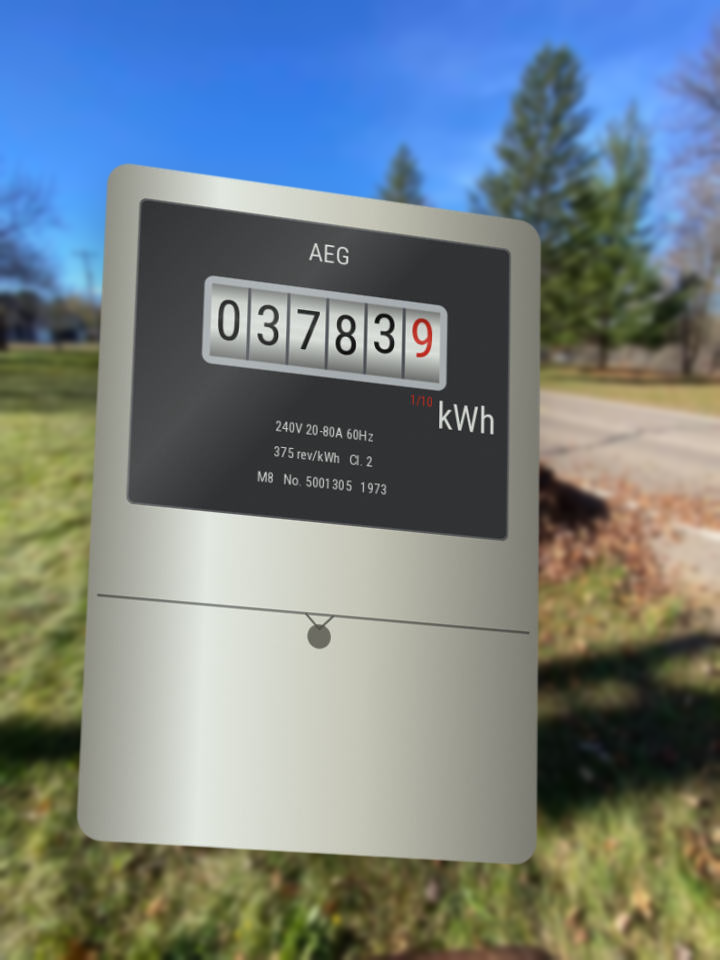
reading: 3783.9 (kWh)
